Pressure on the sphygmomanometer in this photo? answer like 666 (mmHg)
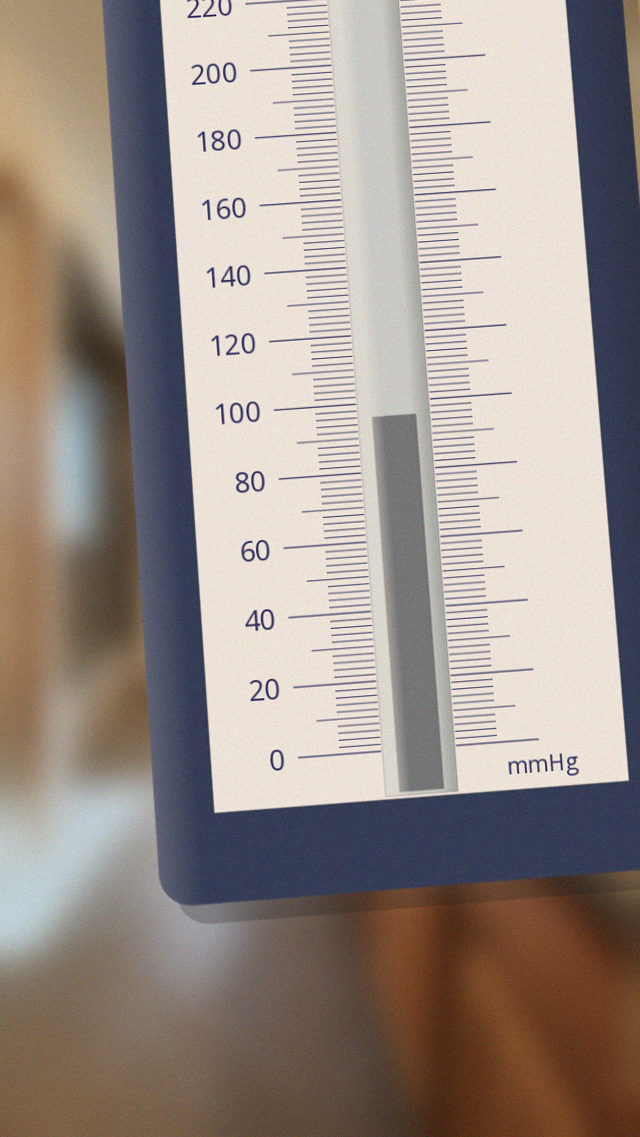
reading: 96 (mmHg)
